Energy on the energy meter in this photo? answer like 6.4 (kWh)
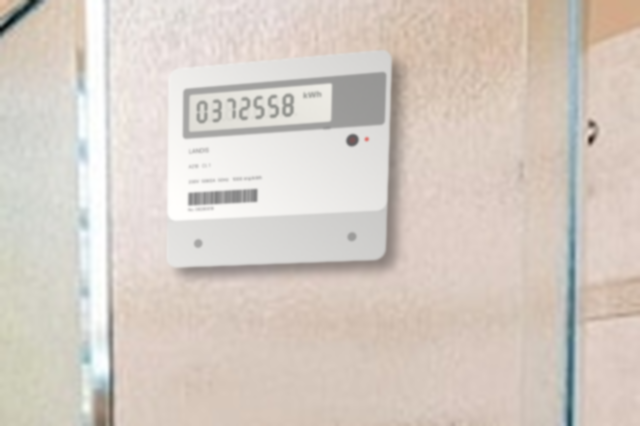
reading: 372558 (kWh)
